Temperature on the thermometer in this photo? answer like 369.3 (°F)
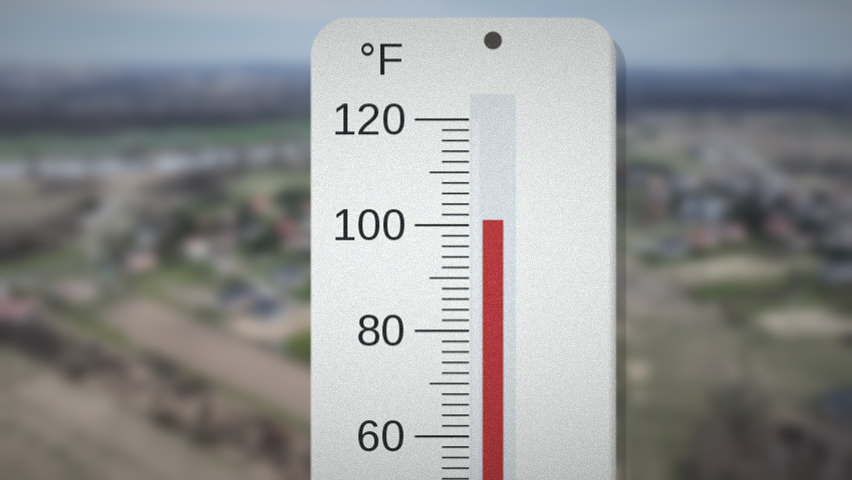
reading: 101 (°F)
